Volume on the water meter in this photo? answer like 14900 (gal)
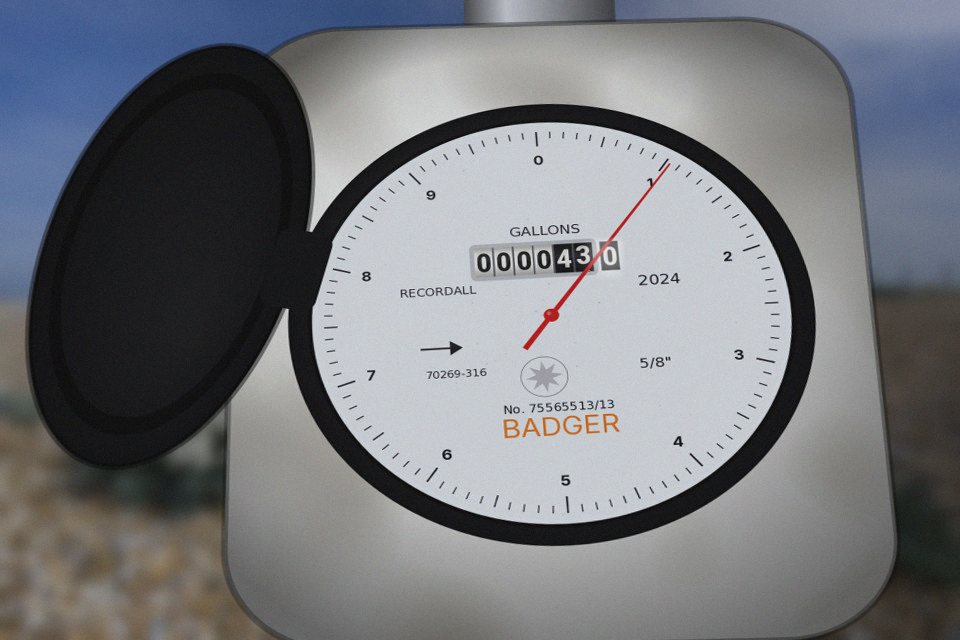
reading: 431.0 (gal)
